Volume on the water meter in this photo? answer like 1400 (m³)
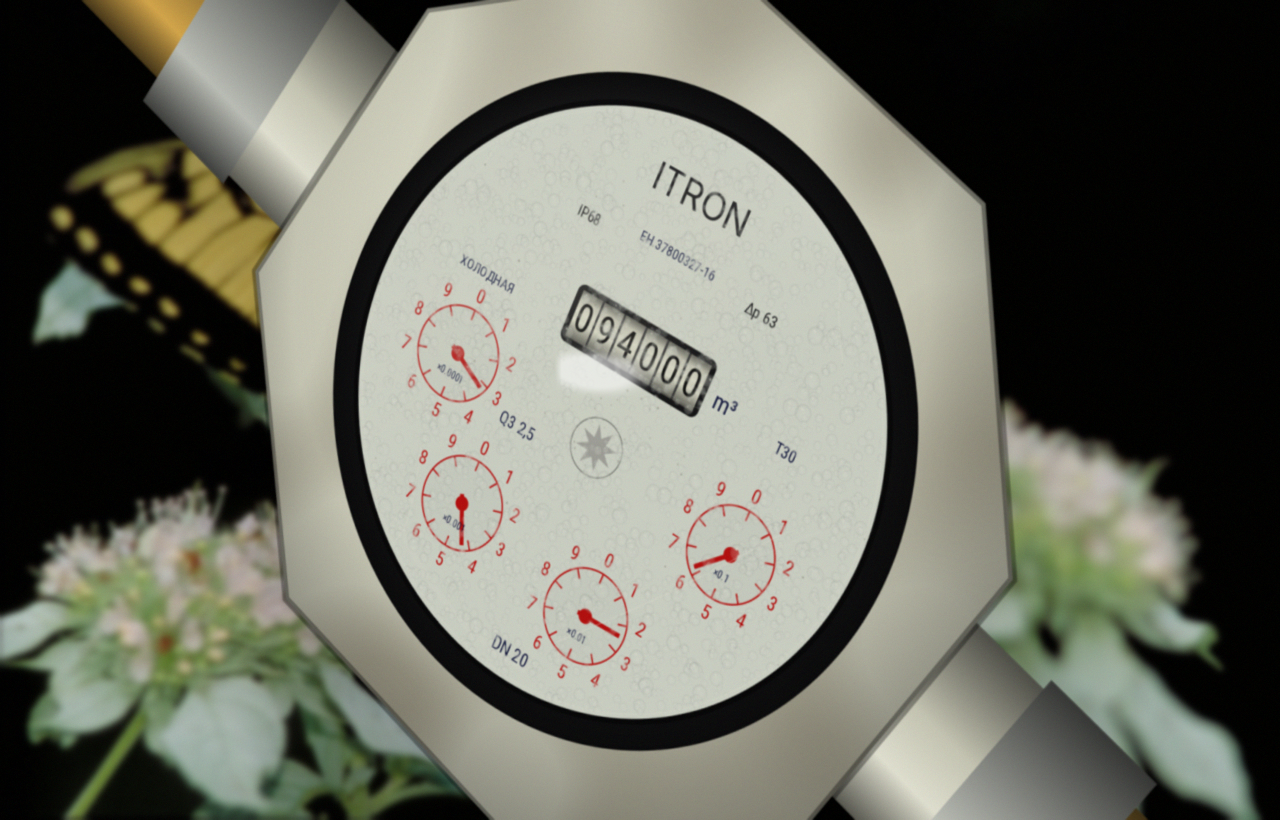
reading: 94000.6243 (m³)
